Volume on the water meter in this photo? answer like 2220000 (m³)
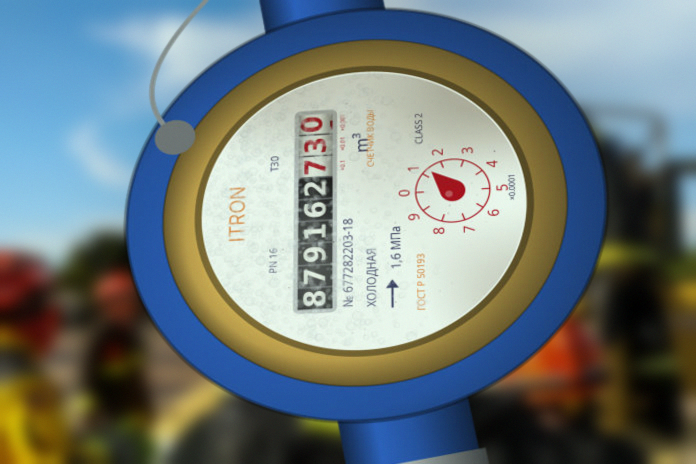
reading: 879162.7301 (m³)
